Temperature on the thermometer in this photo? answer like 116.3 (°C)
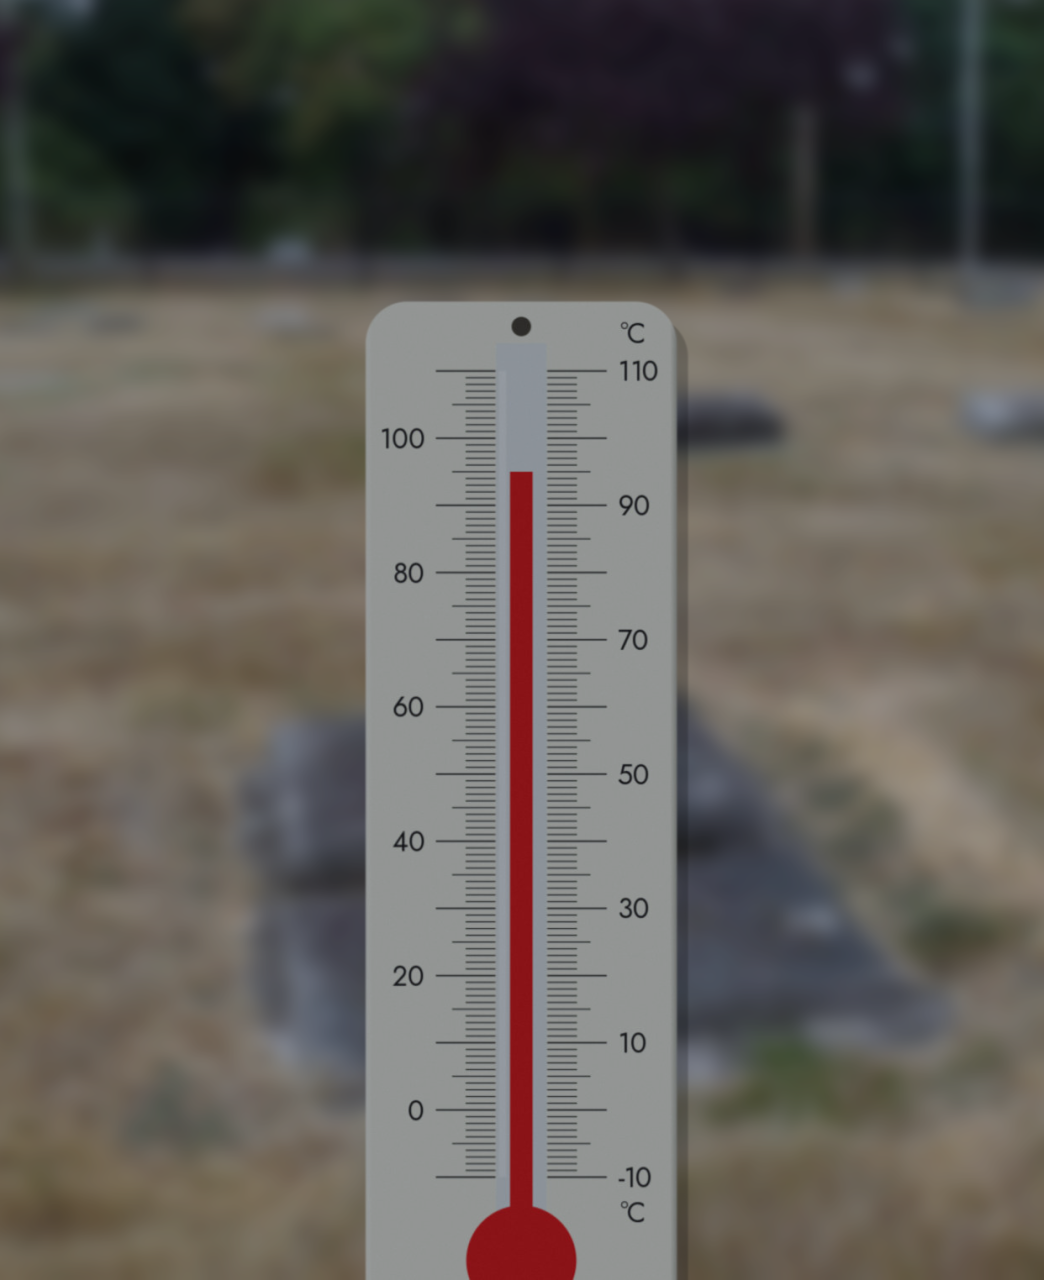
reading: 95 (°C)
